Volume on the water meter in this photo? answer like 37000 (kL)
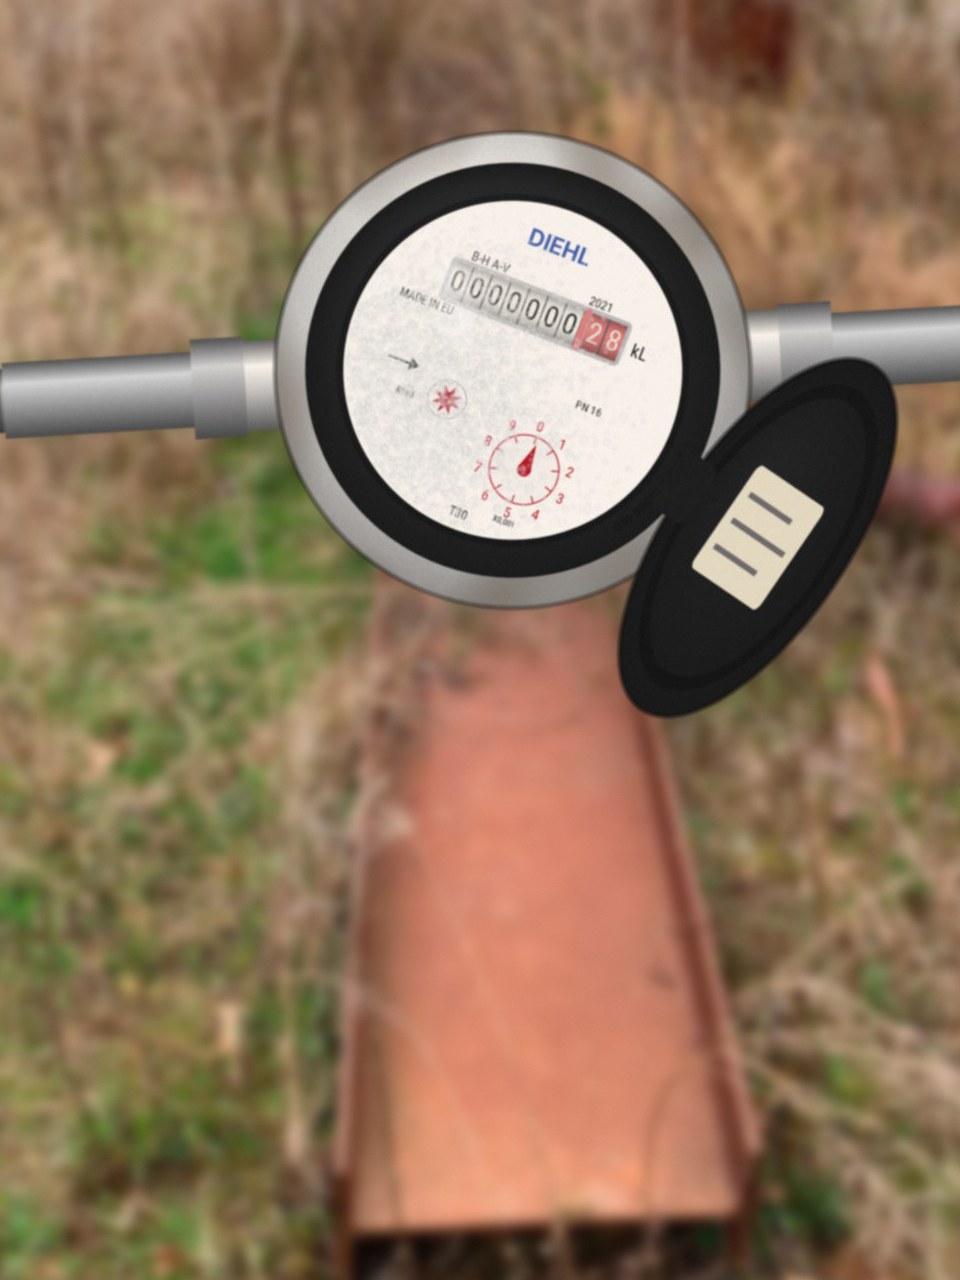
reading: 0.280 (kL)
